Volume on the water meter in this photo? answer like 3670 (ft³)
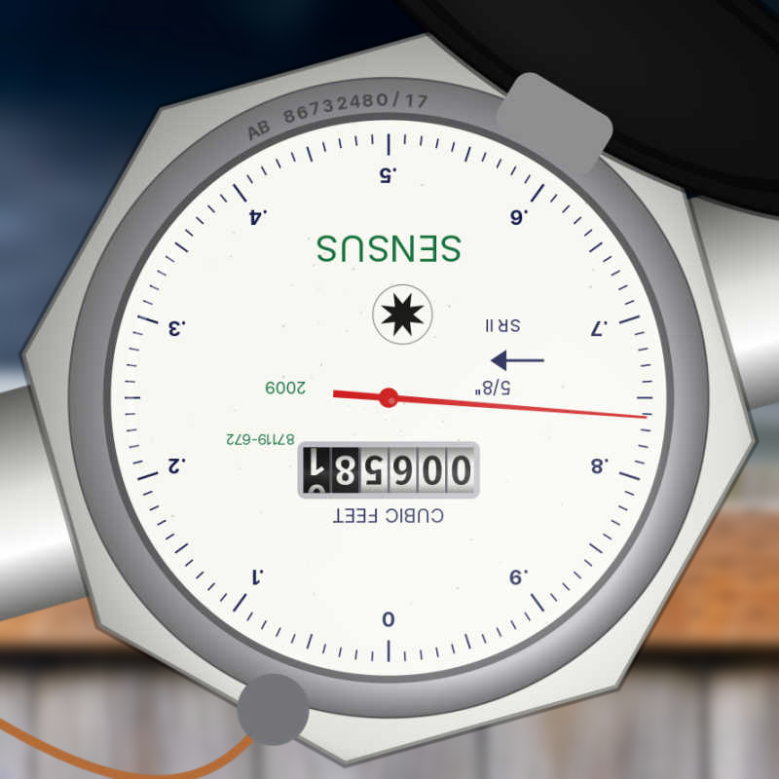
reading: 6580.76 (ft³)
